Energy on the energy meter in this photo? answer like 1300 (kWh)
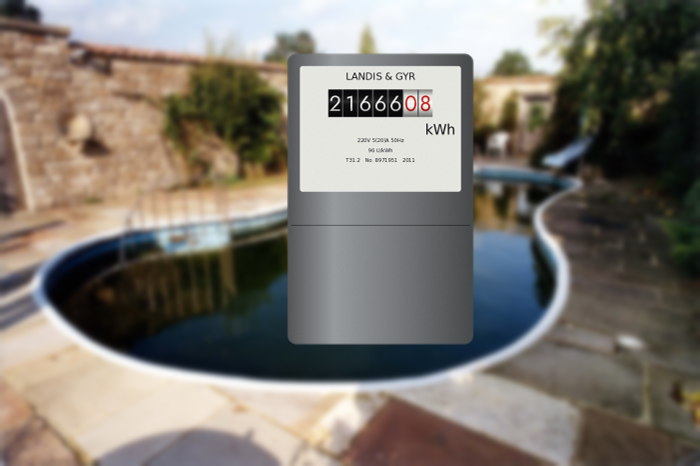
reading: 21666.08 (kWh)
